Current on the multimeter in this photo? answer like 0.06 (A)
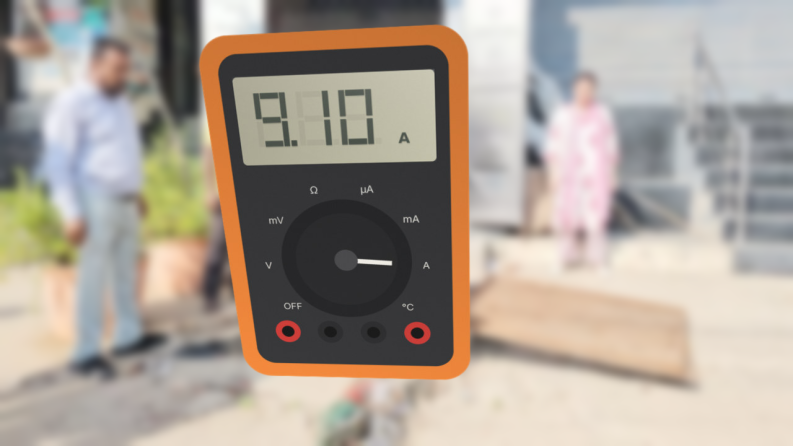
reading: 9.10 (A)
